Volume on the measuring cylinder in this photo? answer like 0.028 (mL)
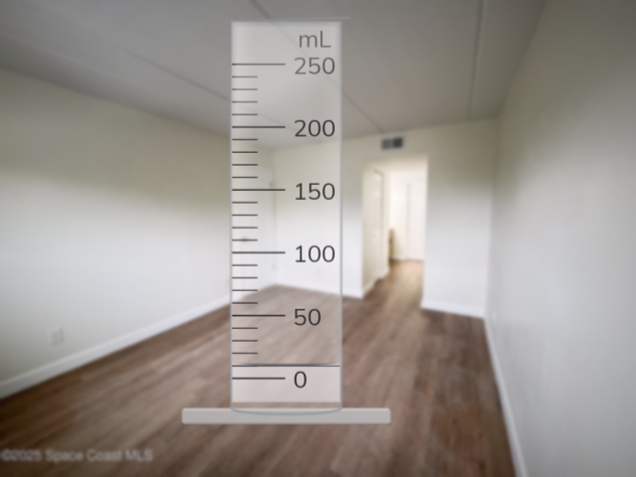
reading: 10 (mL)
